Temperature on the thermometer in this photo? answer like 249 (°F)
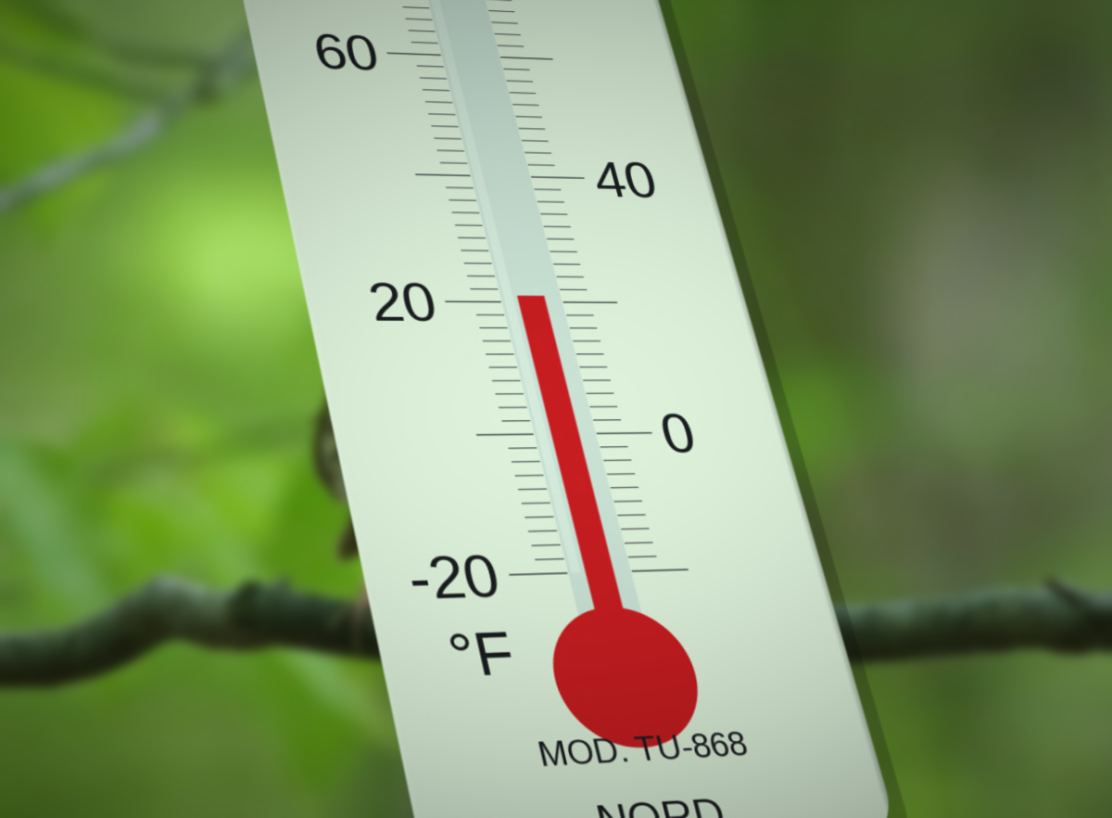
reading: 21 (°F)
